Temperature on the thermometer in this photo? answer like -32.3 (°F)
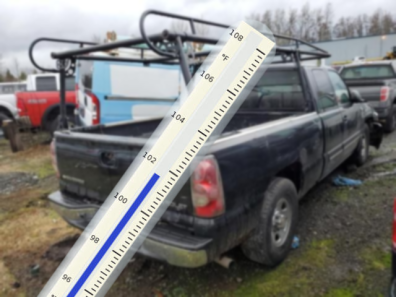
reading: 101.6 (°F)
